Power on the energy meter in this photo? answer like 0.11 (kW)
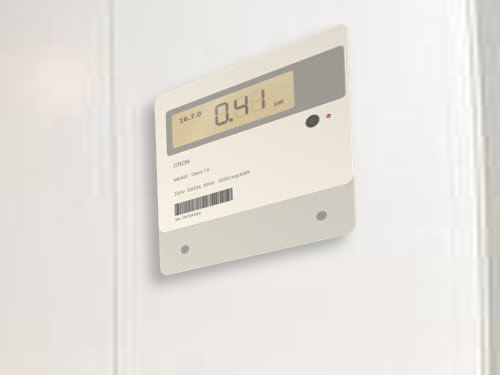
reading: 0.41 (kW)
